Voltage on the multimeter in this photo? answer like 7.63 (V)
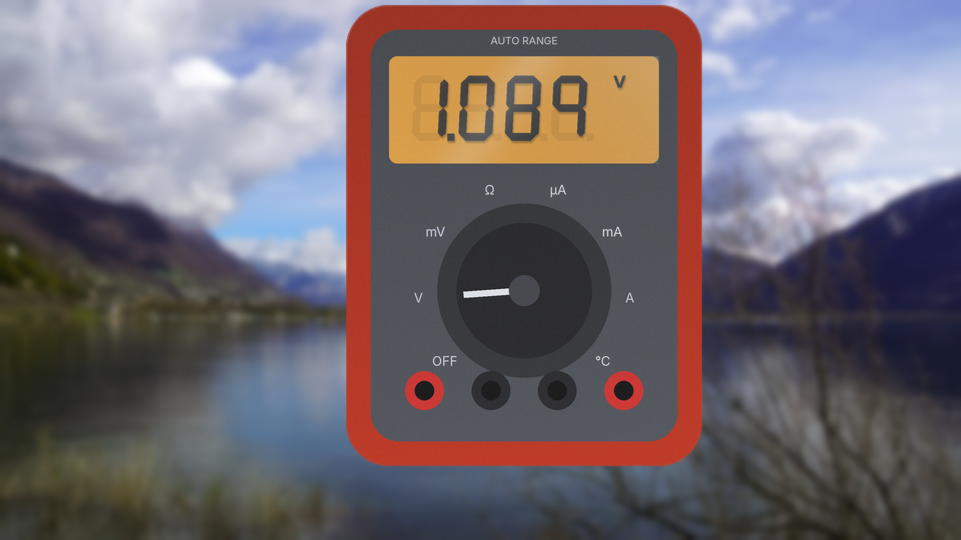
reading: 1.089 (V)
